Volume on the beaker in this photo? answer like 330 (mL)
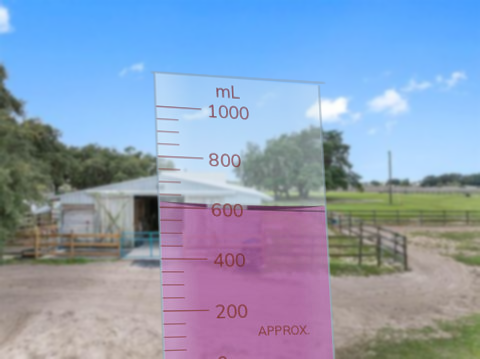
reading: 600 (mL)
